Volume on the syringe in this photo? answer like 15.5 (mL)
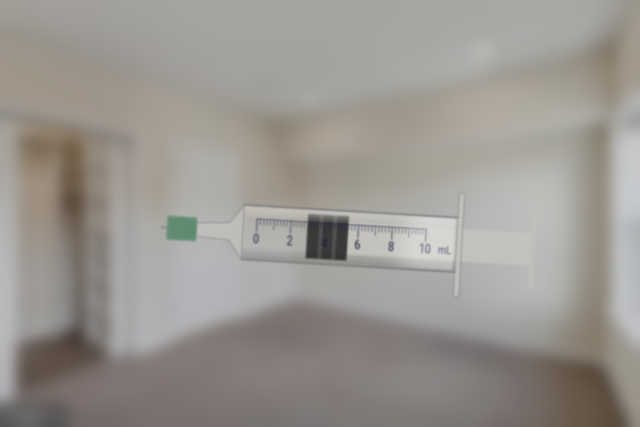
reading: 3 (mL)
